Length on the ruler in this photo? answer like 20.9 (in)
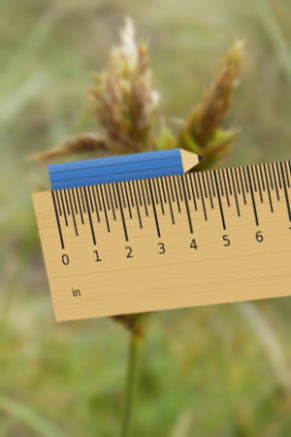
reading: 4.75 (in)
